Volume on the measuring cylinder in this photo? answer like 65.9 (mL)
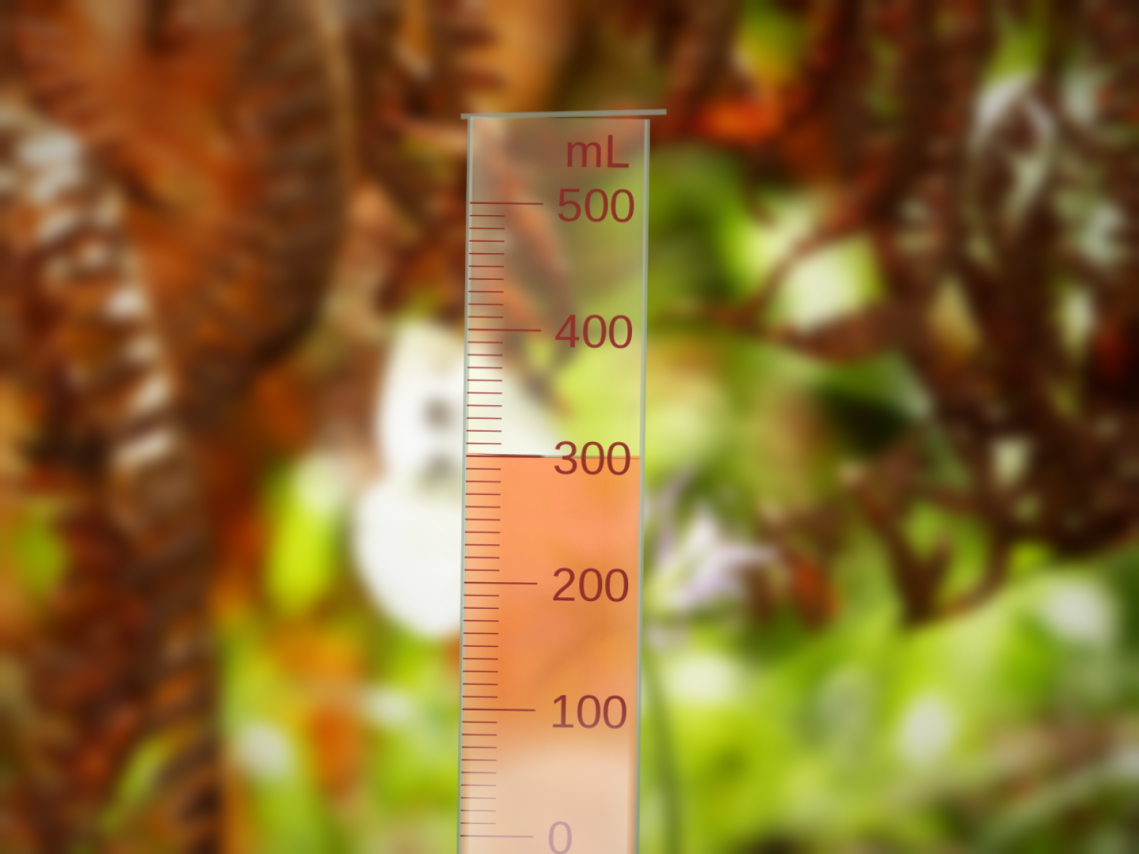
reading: 300 (mL)
